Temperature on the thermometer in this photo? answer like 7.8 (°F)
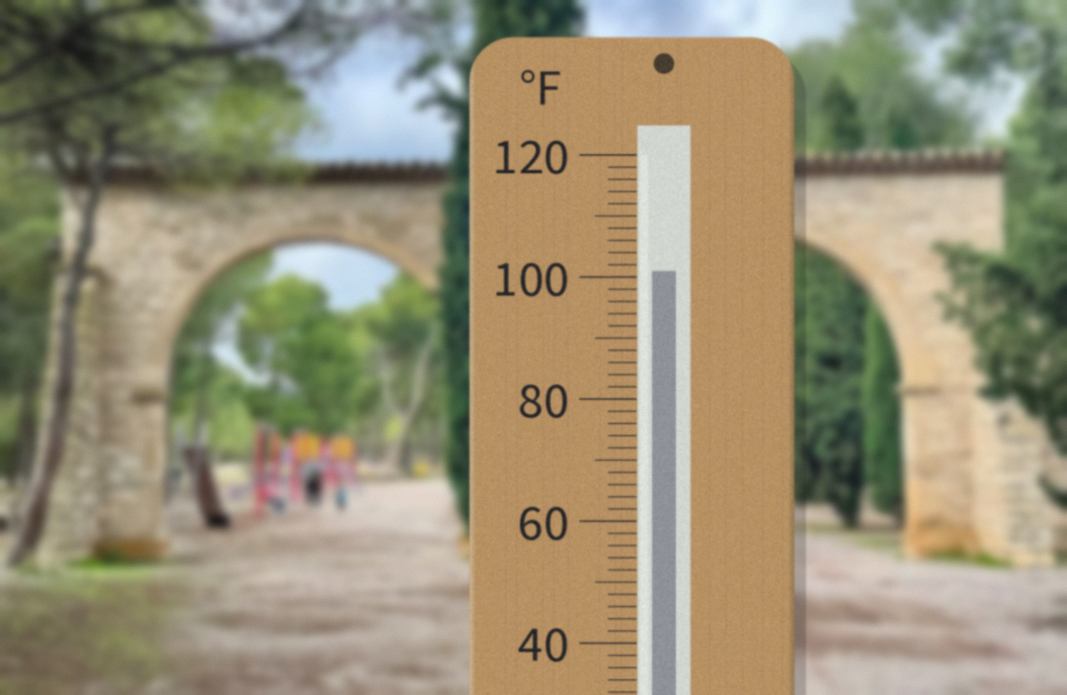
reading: 101 (°F)
